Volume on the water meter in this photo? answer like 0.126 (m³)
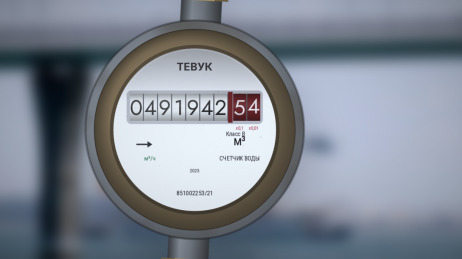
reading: 491942.54 (m³)
